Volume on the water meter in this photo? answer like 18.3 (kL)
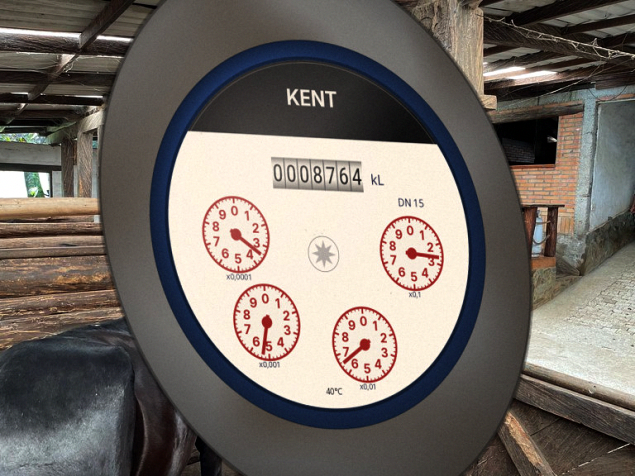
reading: 8764.2653 (kL)
